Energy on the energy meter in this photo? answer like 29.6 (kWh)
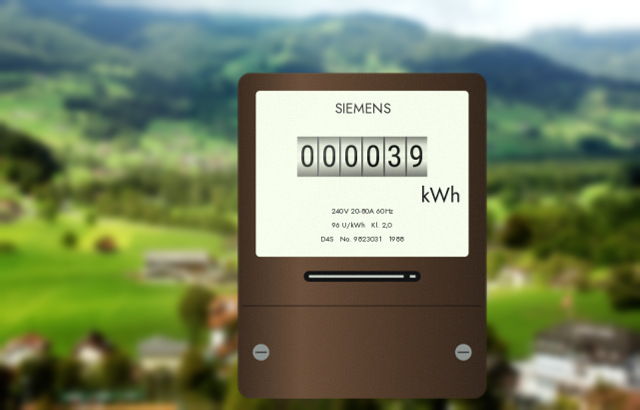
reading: 39 (kWh)
